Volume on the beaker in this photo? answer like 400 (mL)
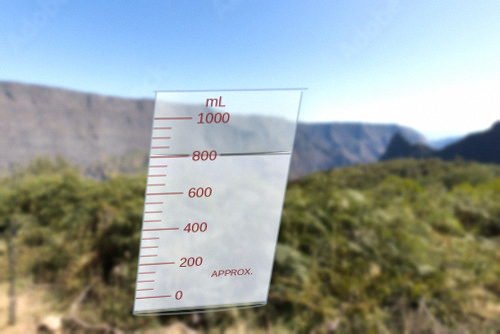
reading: 800 (mL)
